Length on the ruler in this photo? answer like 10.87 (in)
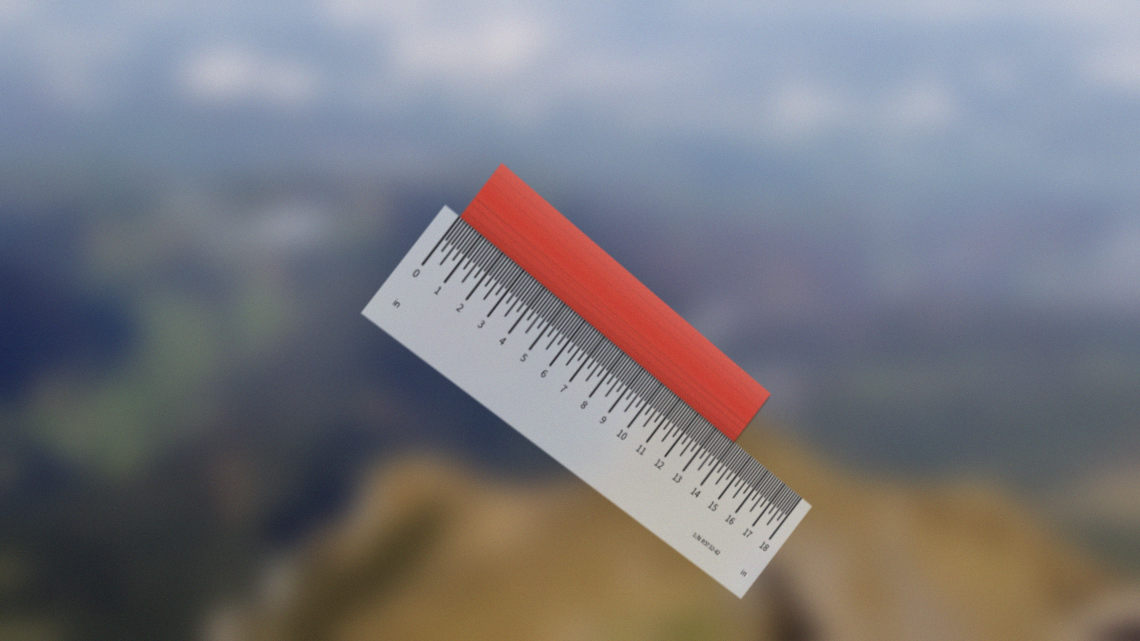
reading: 14 (in)
